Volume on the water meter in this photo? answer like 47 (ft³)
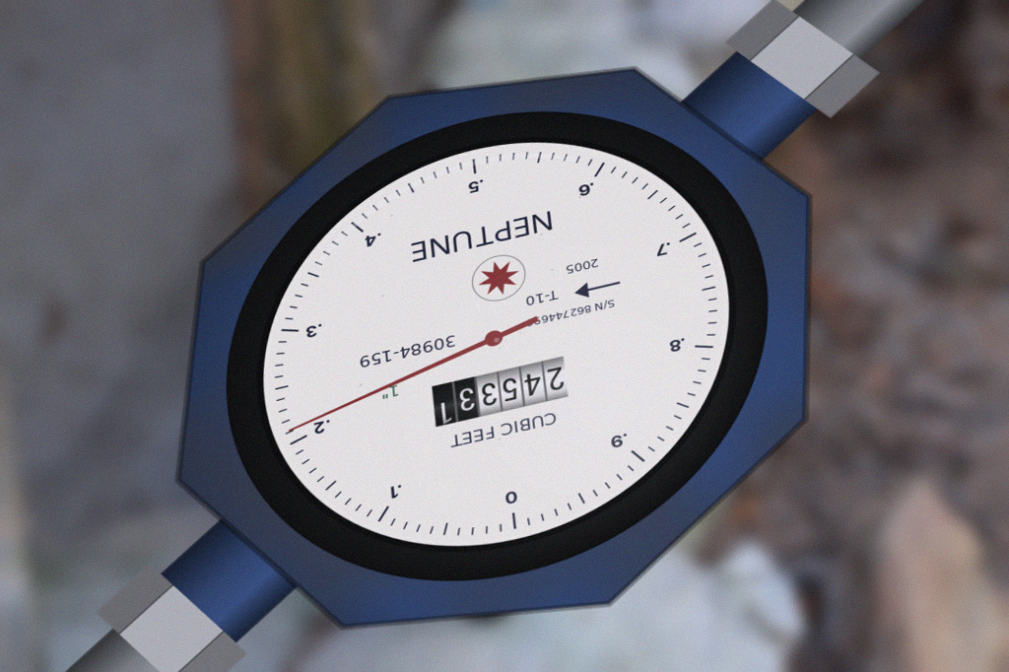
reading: 245331.21 (ft³)
